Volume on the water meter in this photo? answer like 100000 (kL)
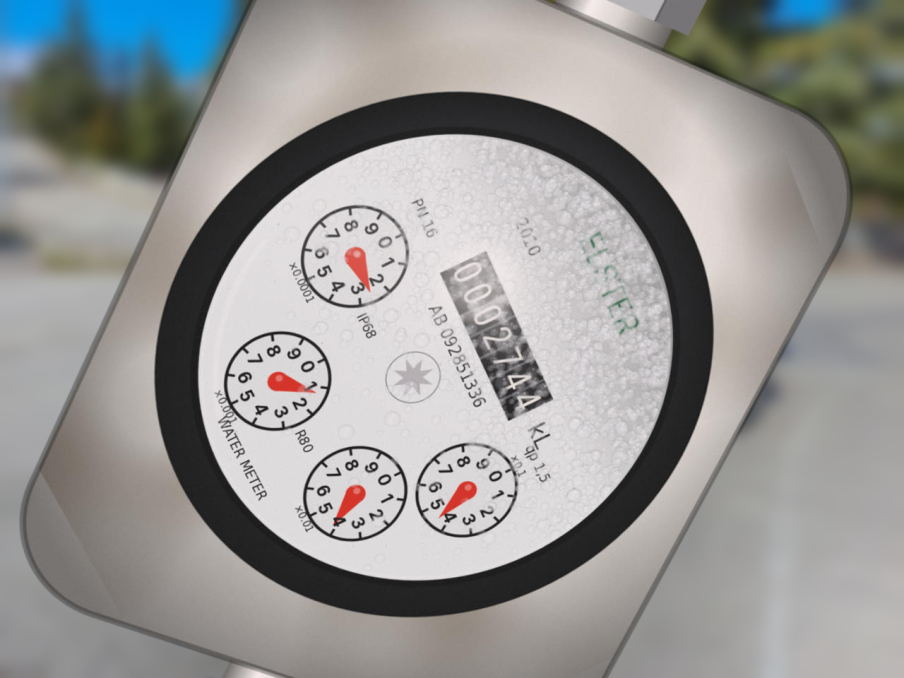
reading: 2744.4412 (kL)
